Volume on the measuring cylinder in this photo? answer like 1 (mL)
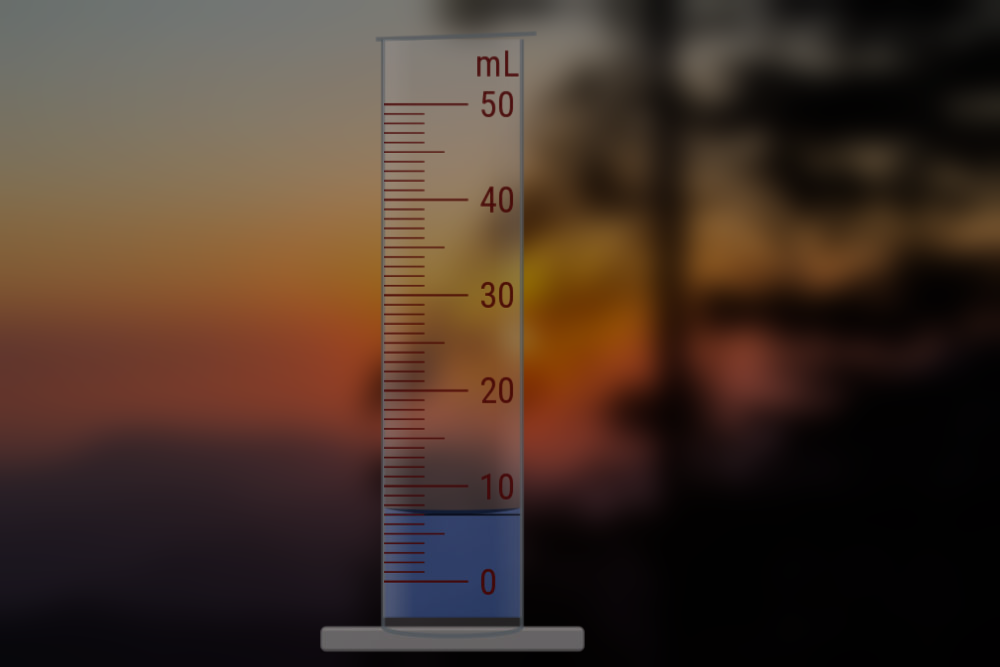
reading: 7 (mL)
